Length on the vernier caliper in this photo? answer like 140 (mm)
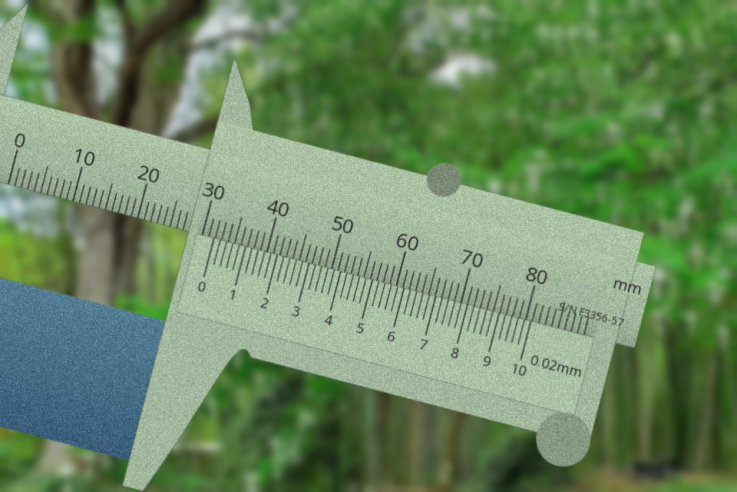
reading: 31.8 (mm)
